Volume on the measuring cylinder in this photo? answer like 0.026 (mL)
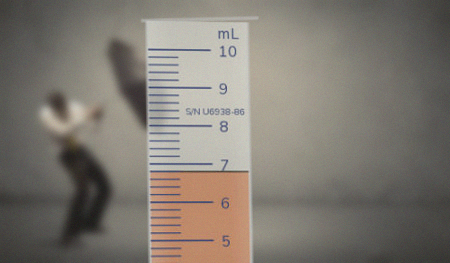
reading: 6.8 (mL)
